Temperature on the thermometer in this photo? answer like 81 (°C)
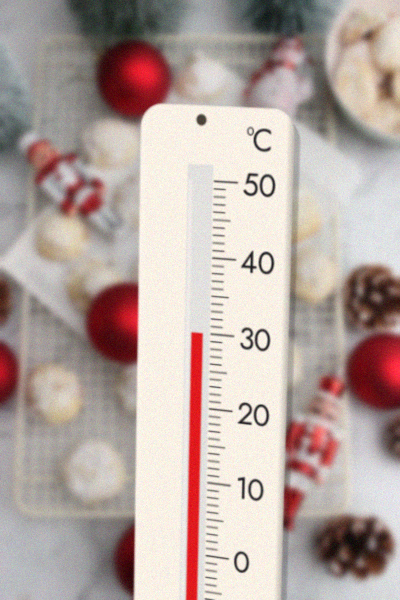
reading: 30 (°C)
